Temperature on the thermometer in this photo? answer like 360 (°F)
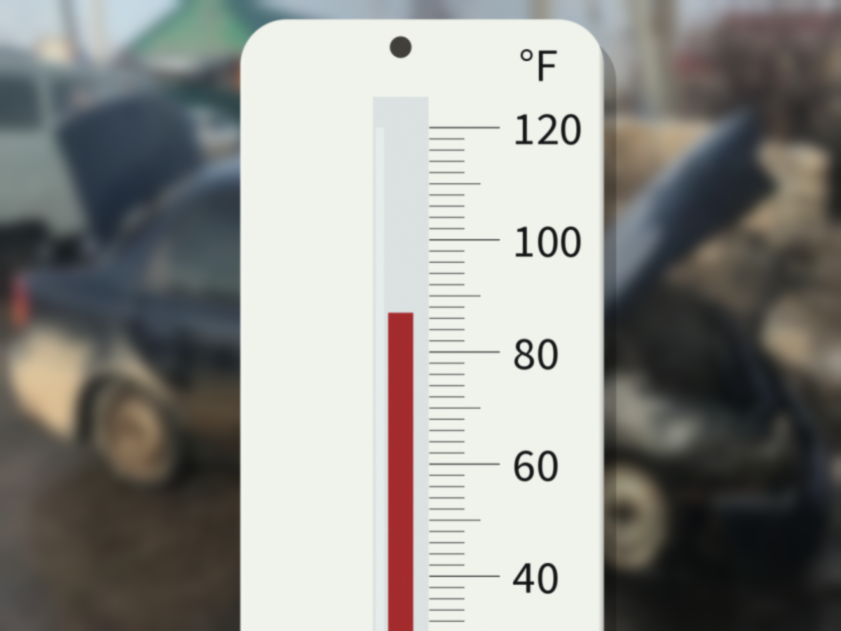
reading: 87 (°F)
